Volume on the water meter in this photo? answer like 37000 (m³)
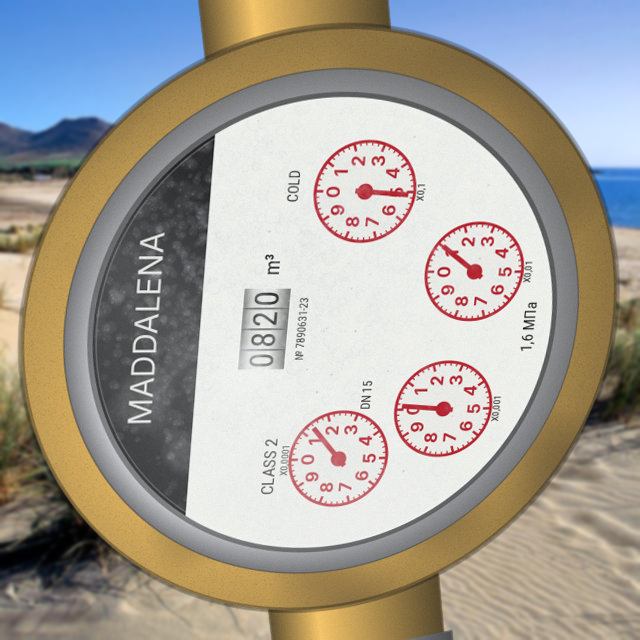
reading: 820.5101 (m³)
